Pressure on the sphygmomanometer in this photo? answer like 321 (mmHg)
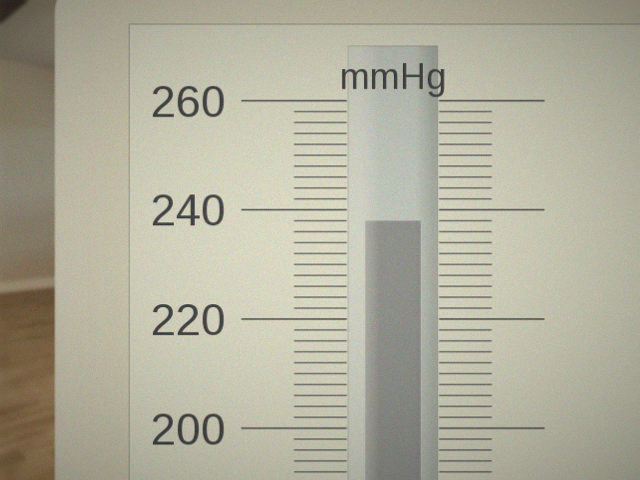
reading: 238 (mmHg)
